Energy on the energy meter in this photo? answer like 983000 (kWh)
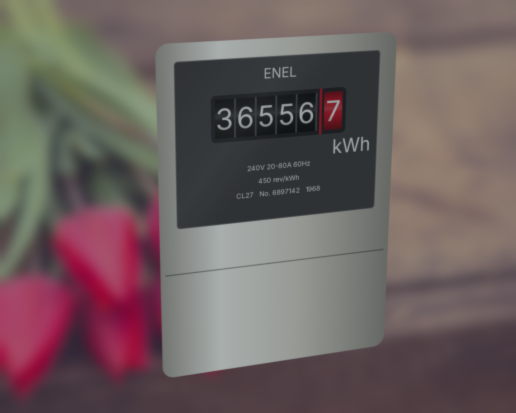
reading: 36556.7 (kWh)
